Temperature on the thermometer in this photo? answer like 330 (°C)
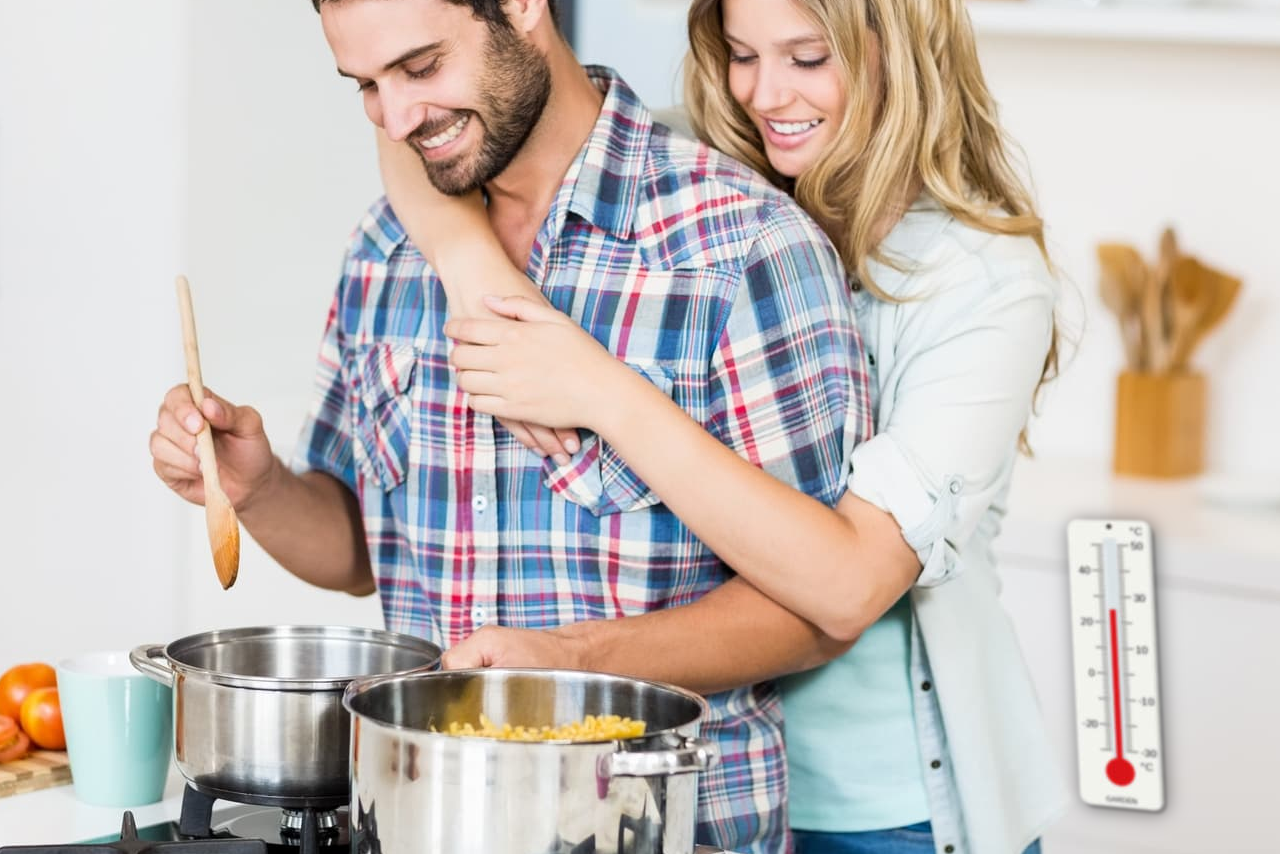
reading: 25 (°C)
